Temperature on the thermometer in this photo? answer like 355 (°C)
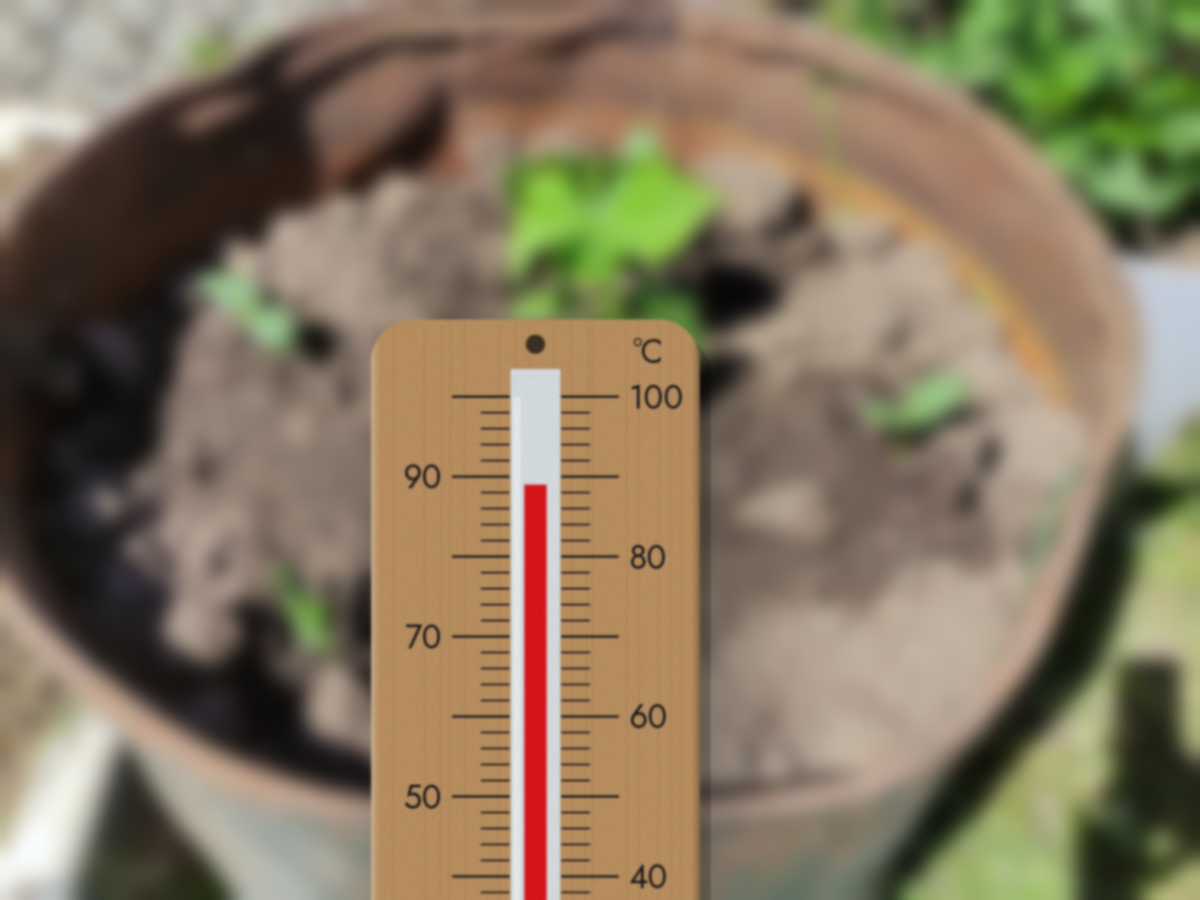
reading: 89 (°C)
